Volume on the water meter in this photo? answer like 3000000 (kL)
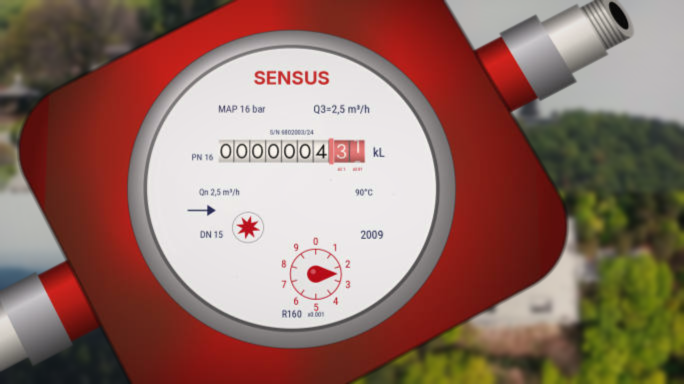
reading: 4.312 (kL)
